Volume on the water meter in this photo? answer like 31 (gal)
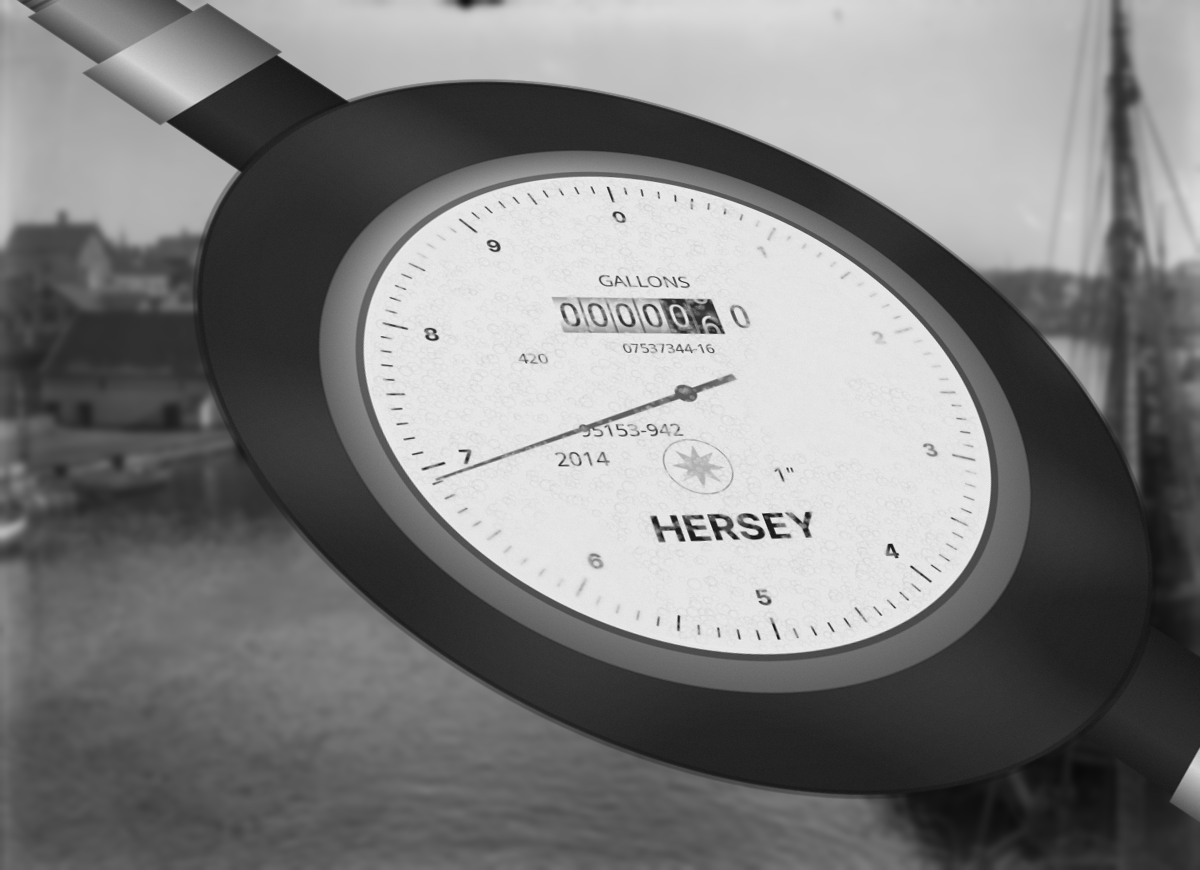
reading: 56.9 (gal)
